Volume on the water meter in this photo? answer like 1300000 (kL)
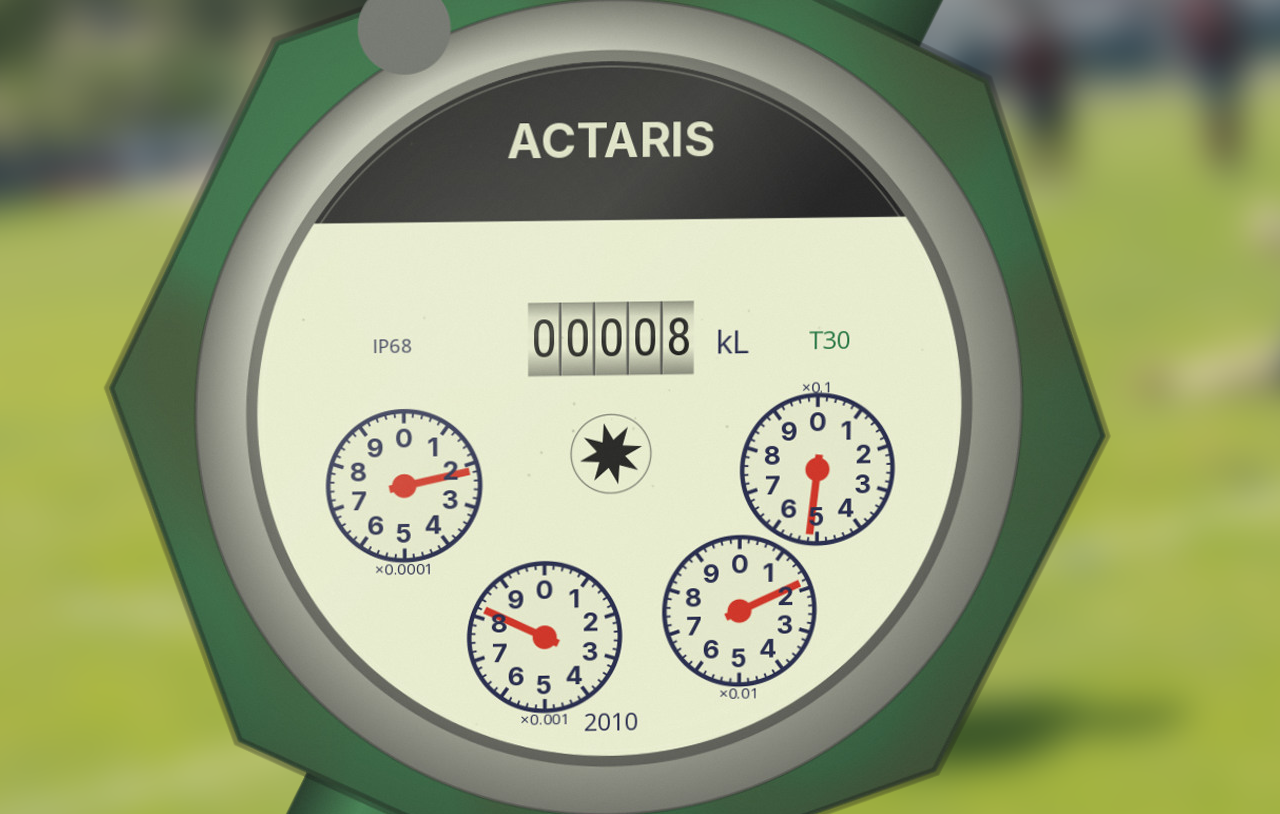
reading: 8.5182 (kL)
